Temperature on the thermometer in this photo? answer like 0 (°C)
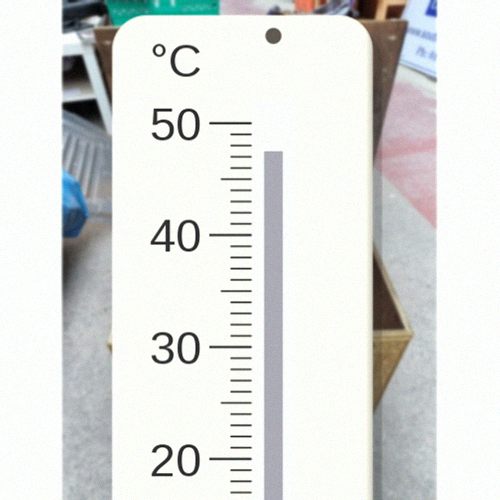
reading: 47.5 (°C)
